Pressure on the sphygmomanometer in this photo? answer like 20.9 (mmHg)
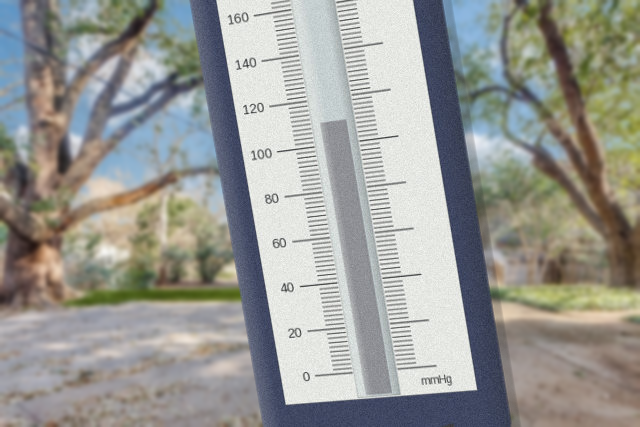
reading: 110 (mmHg)
